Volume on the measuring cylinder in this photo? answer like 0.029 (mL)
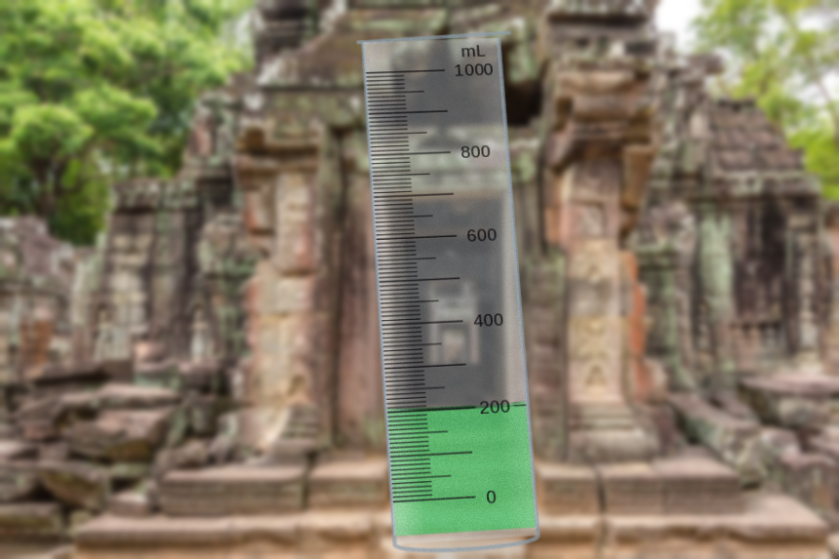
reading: 200 (mL)
